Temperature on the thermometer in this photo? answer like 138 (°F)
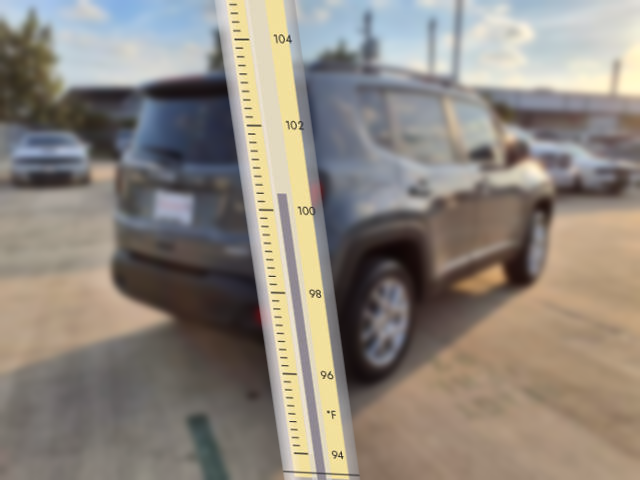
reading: 100.4 (°F)
